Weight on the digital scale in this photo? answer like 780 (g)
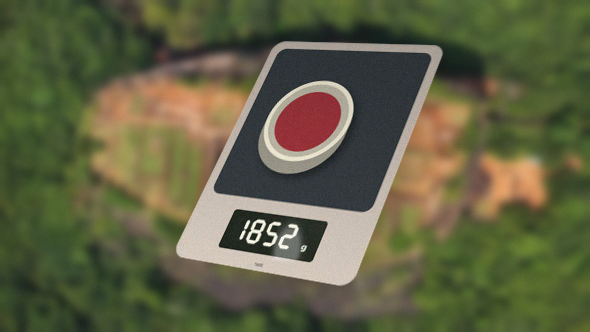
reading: 1852 (g)
